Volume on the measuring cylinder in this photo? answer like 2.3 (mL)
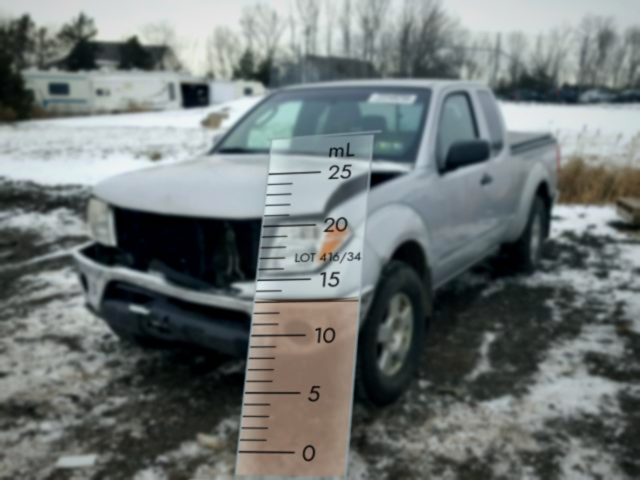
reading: 13 (mL)
